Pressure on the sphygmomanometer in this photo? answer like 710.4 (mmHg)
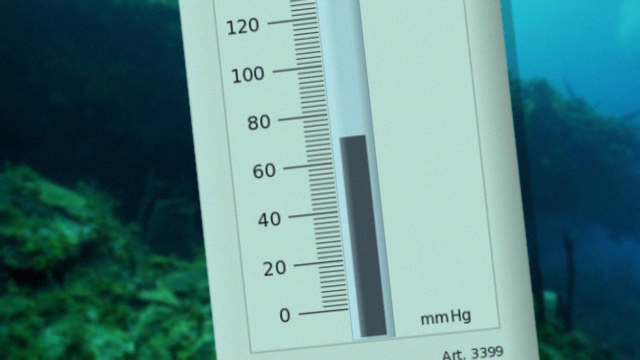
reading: 70 (mmHg)
